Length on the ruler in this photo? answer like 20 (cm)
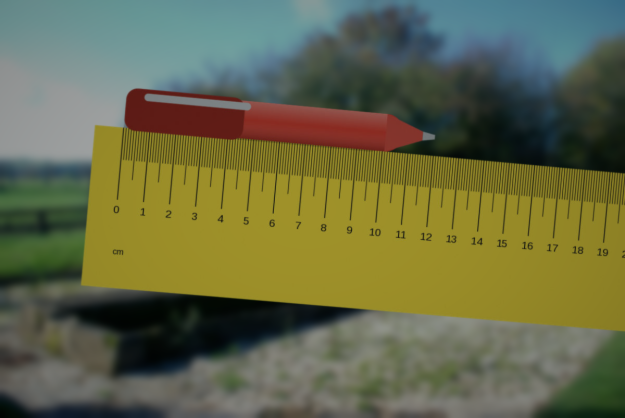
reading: 12 (cm)
